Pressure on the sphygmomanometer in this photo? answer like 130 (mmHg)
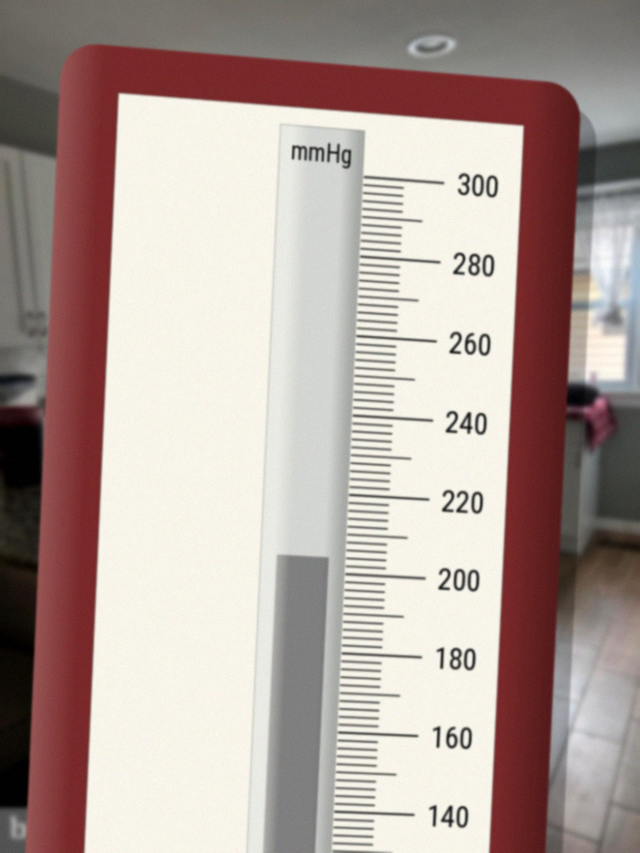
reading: 204 (mmHg)
